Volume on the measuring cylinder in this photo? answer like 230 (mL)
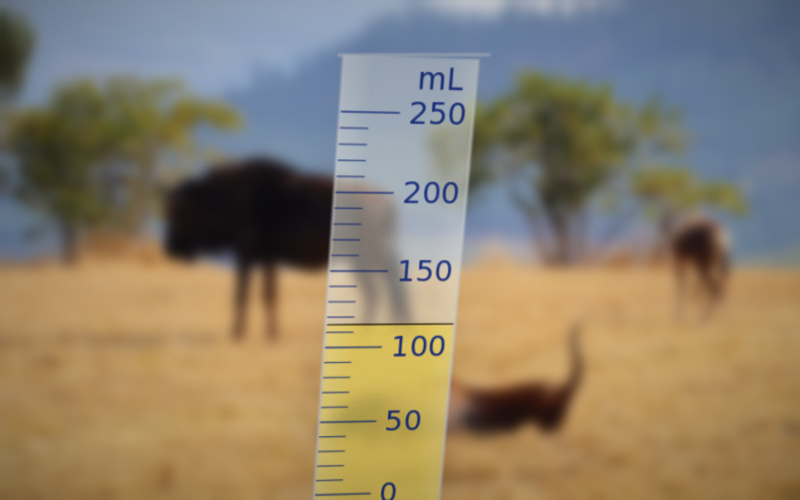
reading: 115 (mL)
